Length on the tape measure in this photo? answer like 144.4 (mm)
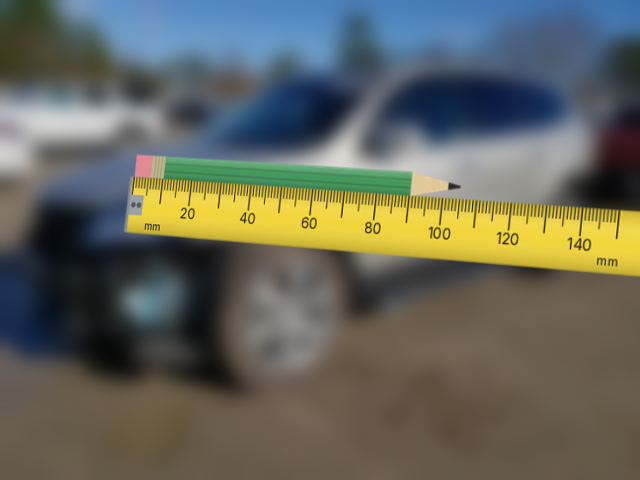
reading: 105 (mm)
